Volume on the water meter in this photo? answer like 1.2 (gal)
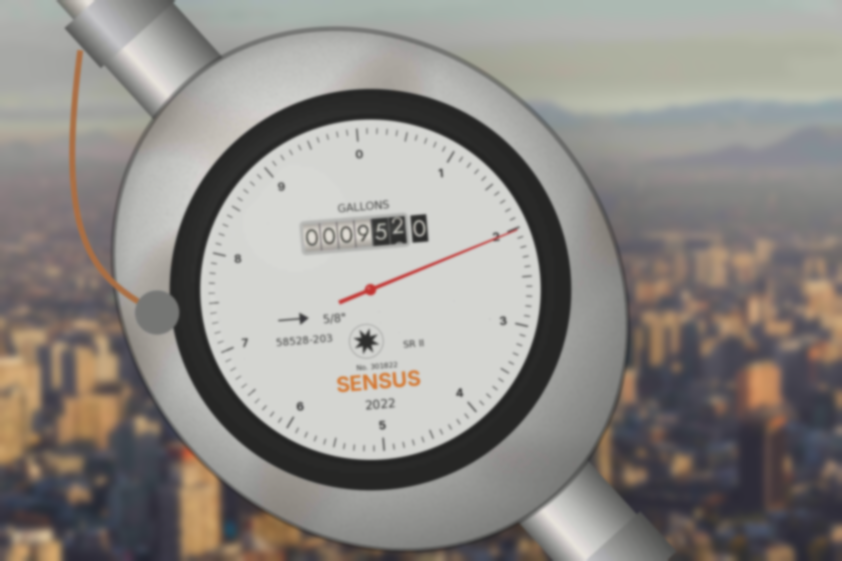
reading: 9522.0 (gal)
